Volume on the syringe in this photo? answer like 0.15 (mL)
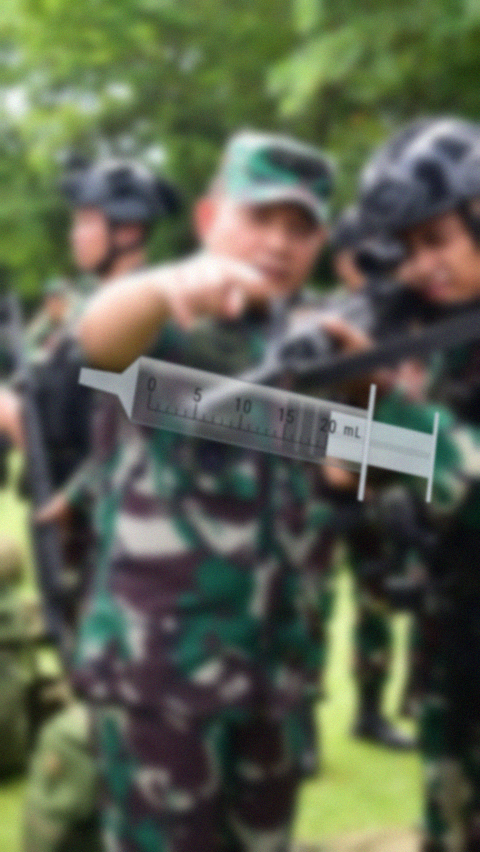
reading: 15 (mL)
